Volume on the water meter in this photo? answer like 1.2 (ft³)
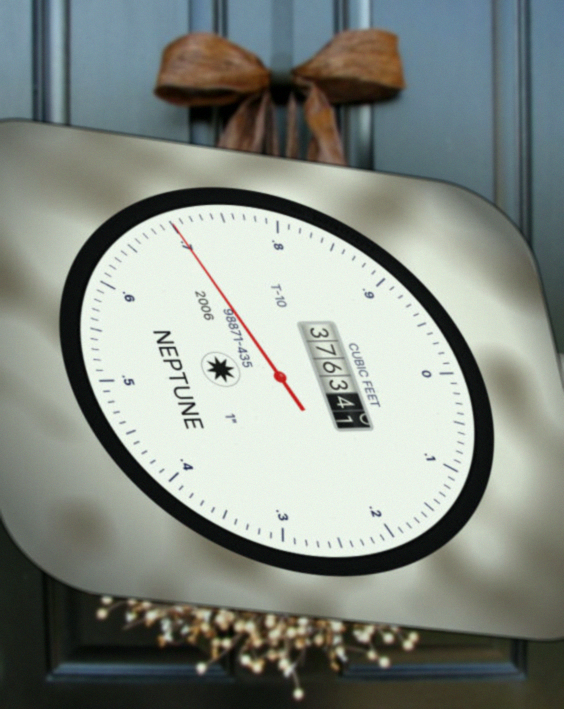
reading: 376340.70 (ft³)
